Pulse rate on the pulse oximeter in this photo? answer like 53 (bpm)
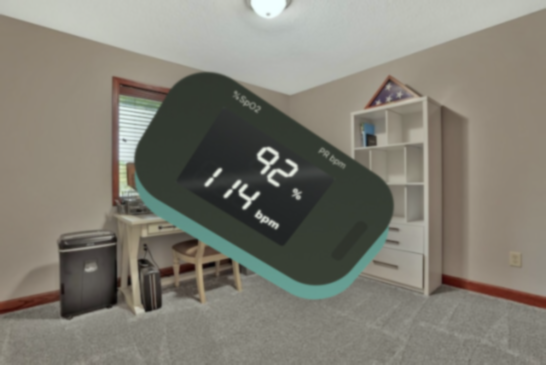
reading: 114 (bpm)
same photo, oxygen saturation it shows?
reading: 92 (%)
